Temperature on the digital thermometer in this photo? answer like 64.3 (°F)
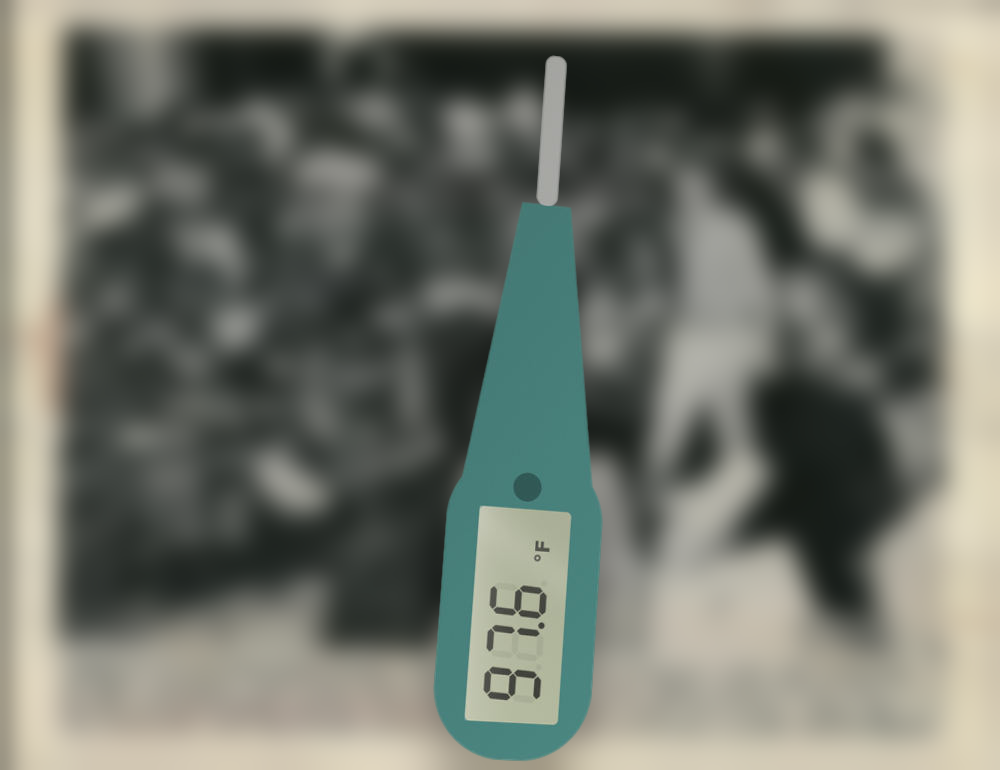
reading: 97.6 (°F)
